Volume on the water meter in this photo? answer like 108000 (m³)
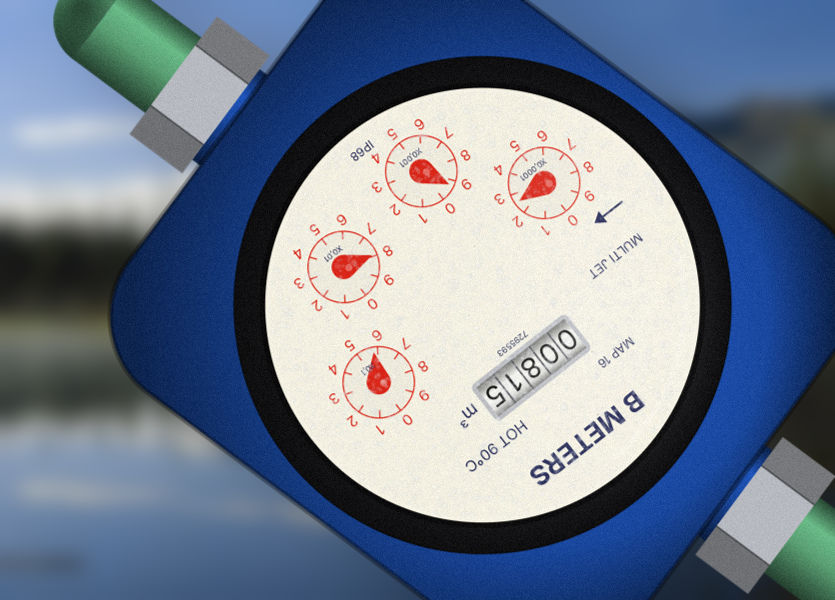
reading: 815.5792 (m³)
